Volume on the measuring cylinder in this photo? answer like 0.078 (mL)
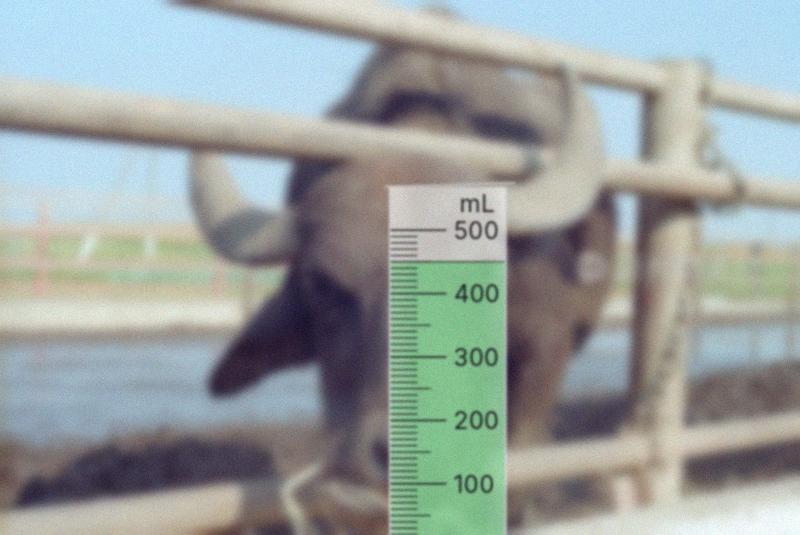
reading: 450 (mL)
